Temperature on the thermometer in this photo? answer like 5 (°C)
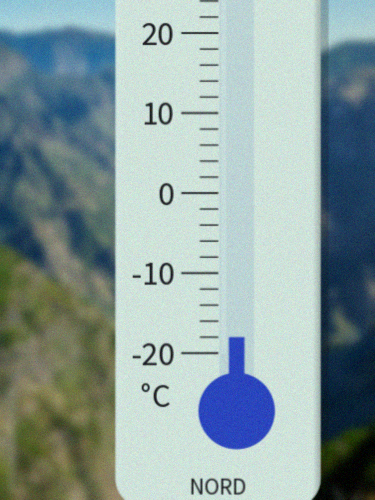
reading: -18 (°C)
